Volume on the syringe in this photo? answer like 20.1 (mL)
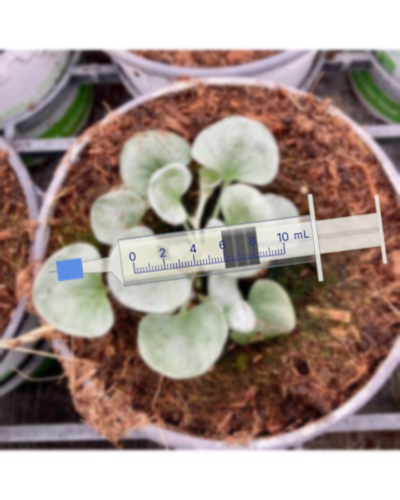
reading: 6 (mL)
